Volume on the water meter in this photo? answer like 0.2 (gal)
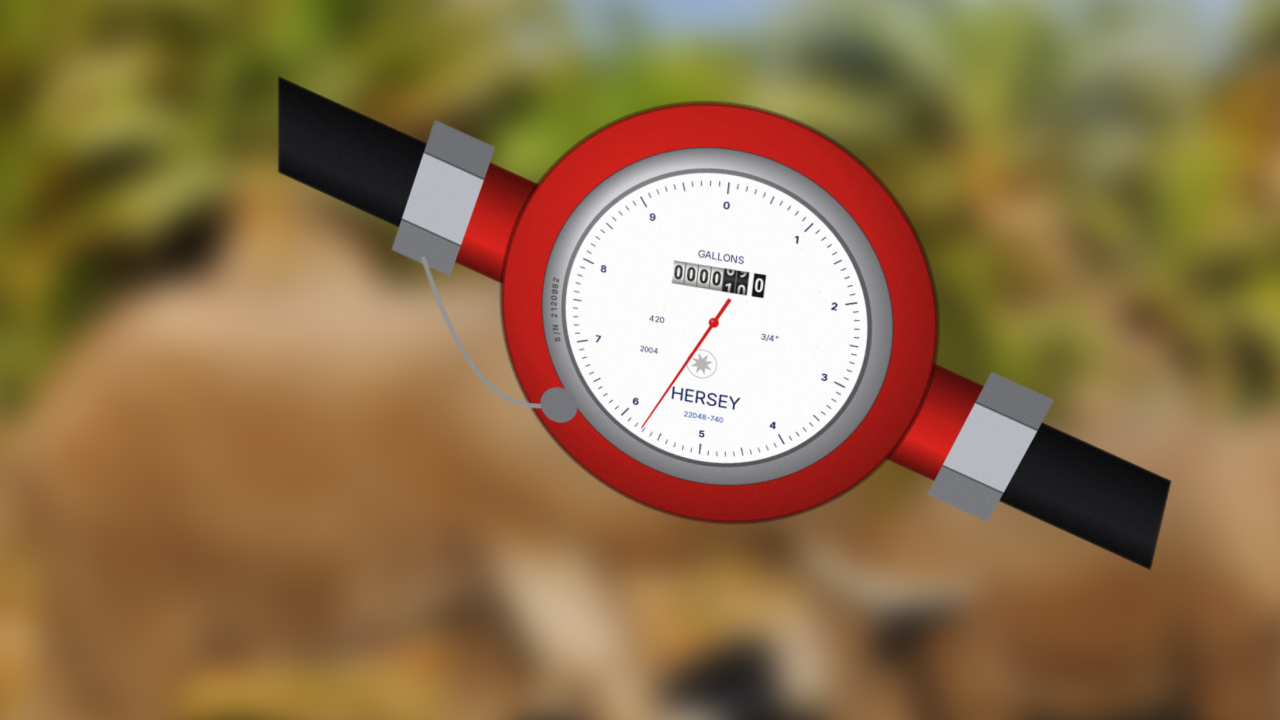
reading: 95.7 (gal)
